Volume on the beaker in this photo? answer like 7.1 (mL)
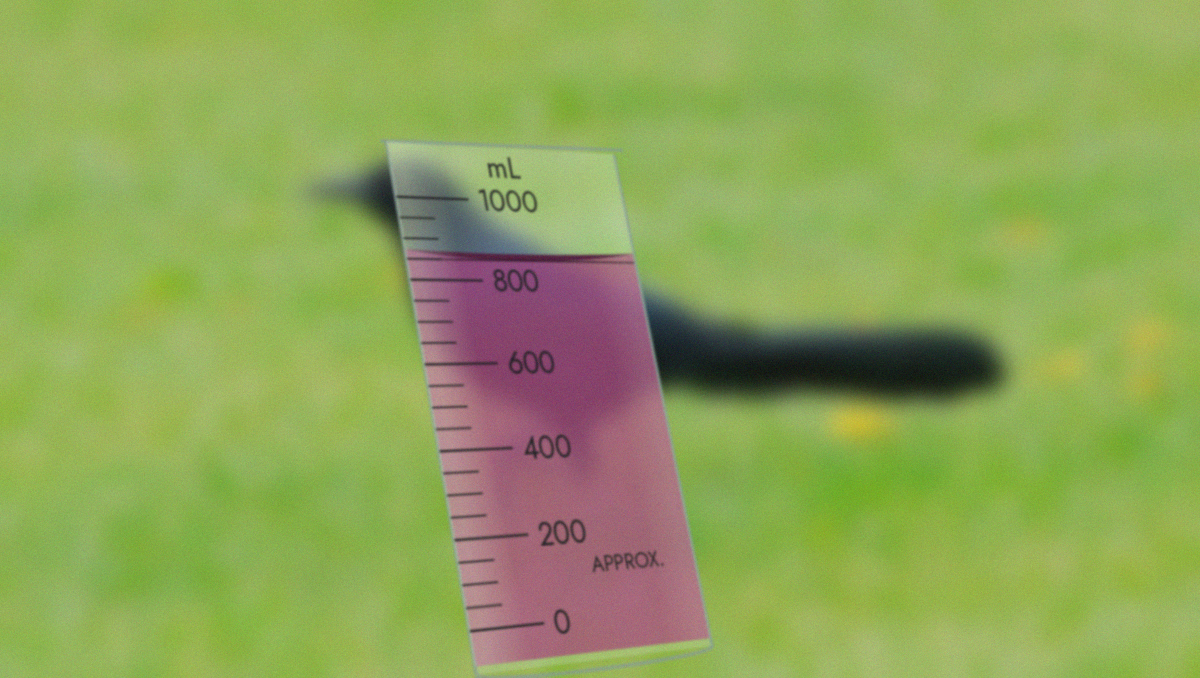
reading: 850 (mL)
